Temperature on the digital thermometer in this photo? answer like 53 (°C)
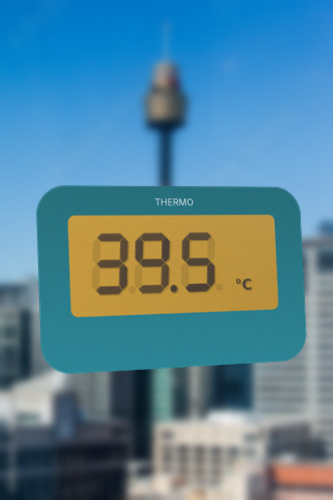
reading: 39.5 (°C)
